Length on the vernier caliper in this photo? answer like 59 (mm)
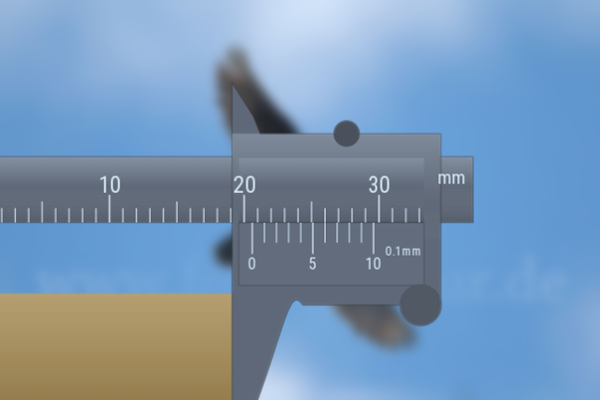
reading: 20.6 (mm)
